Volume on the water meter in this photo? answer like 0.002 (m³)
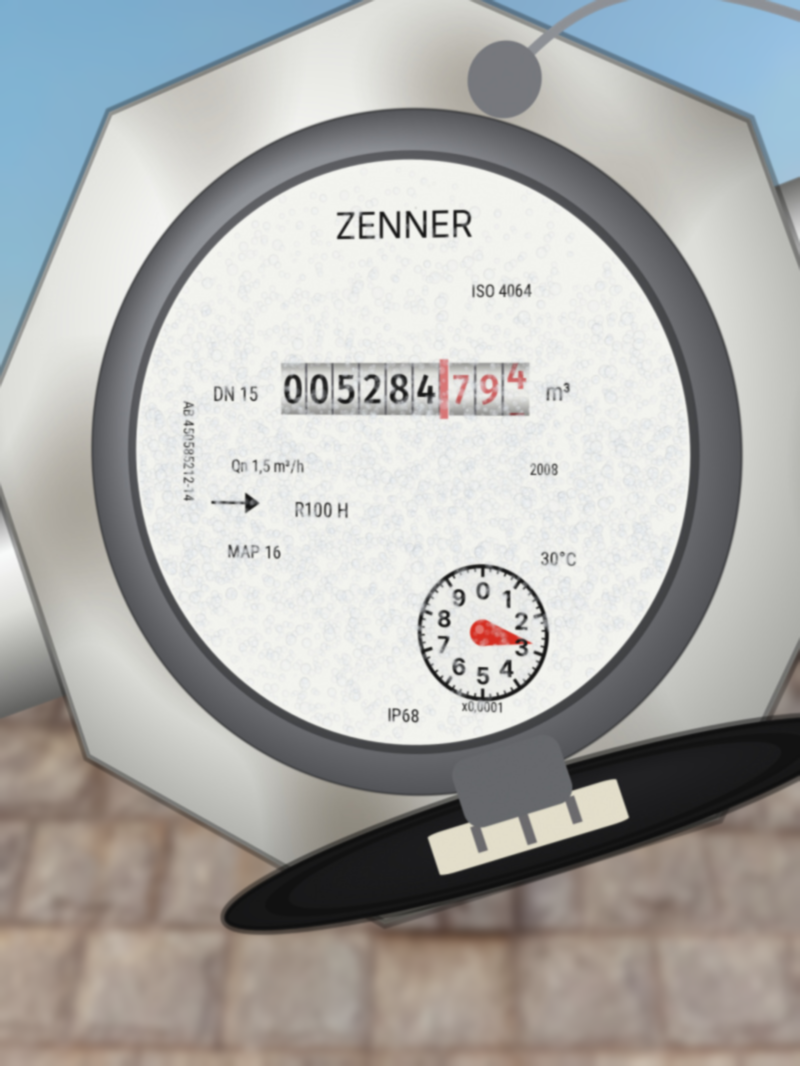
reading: 5284.7942 (m³)
